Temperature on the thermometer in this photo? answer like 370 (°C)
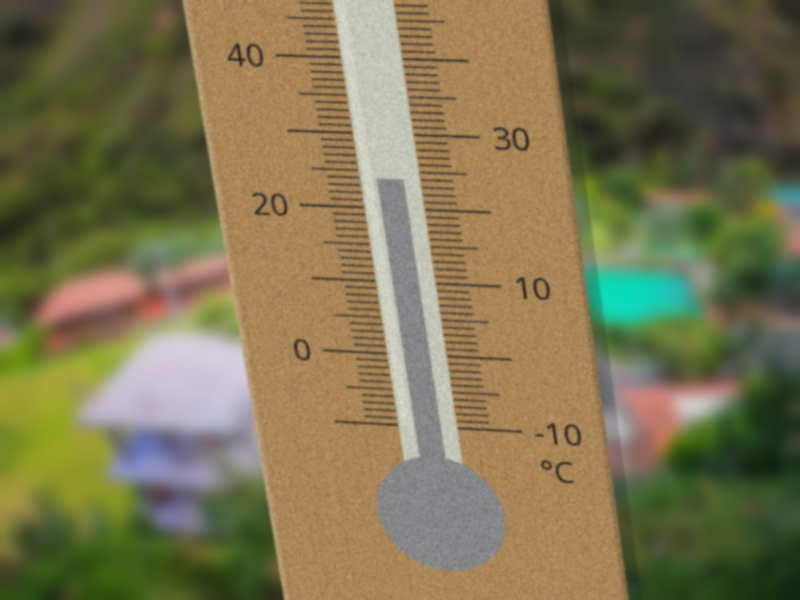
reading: 24 (°C)
